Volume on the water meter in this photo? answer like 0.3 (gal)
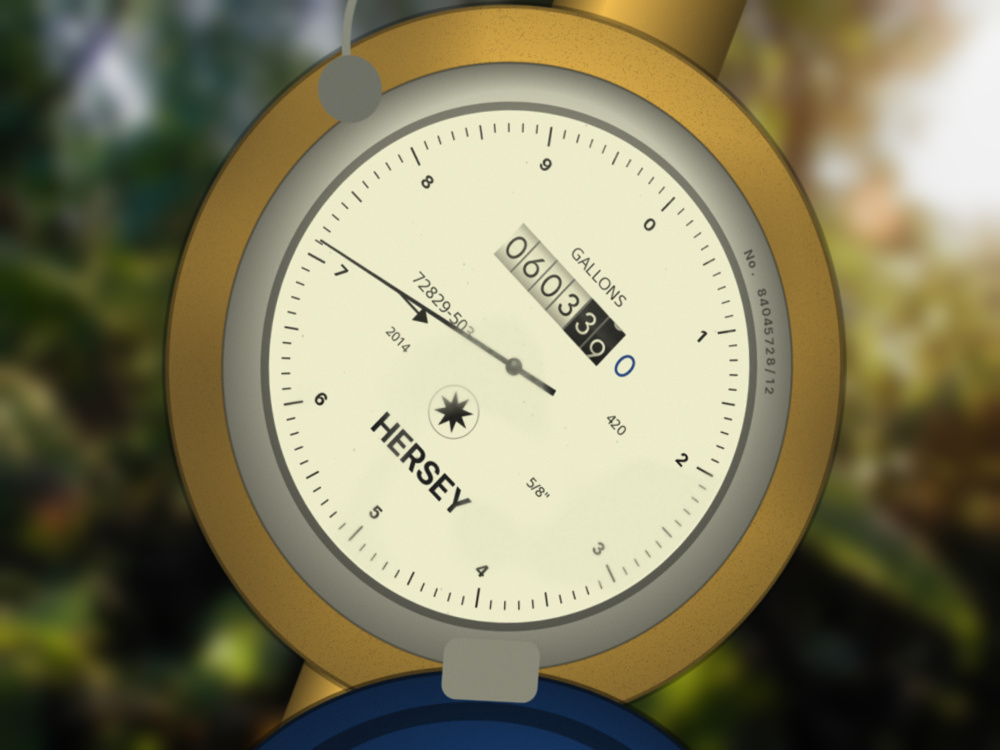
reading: 603387.1 (gal)
